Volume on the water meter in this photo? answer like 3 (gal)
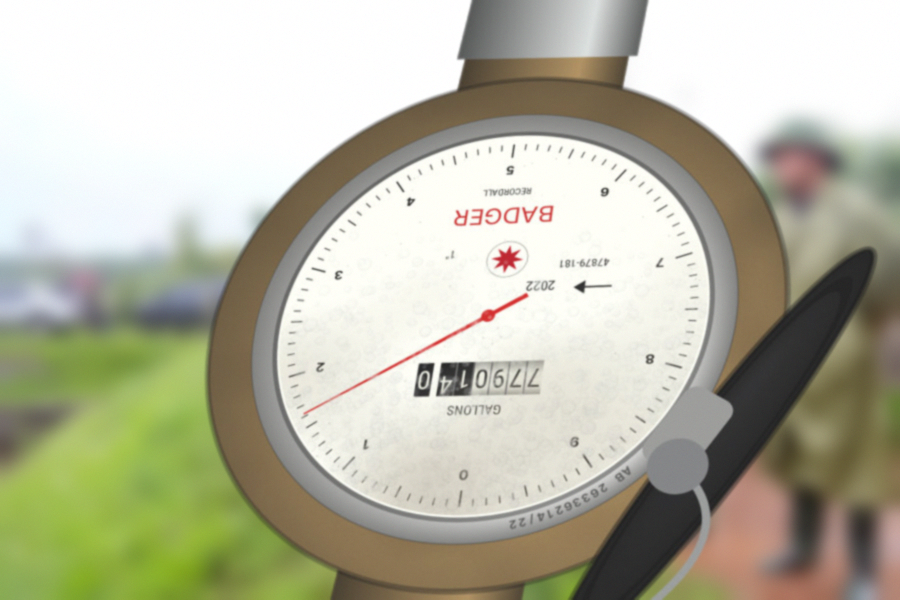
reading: 7790141.6 (gal)
